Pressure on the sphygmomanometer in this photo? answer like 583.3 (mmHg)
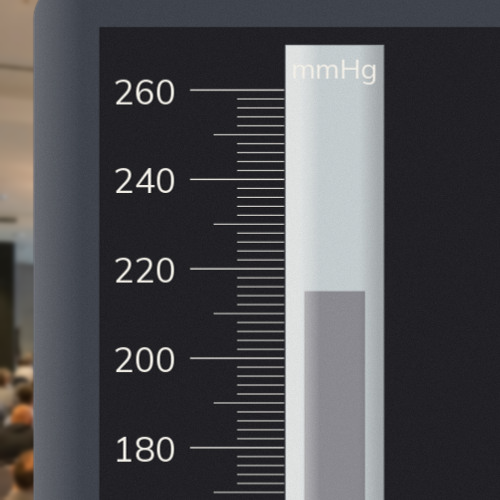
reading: 215 (mmHg)
